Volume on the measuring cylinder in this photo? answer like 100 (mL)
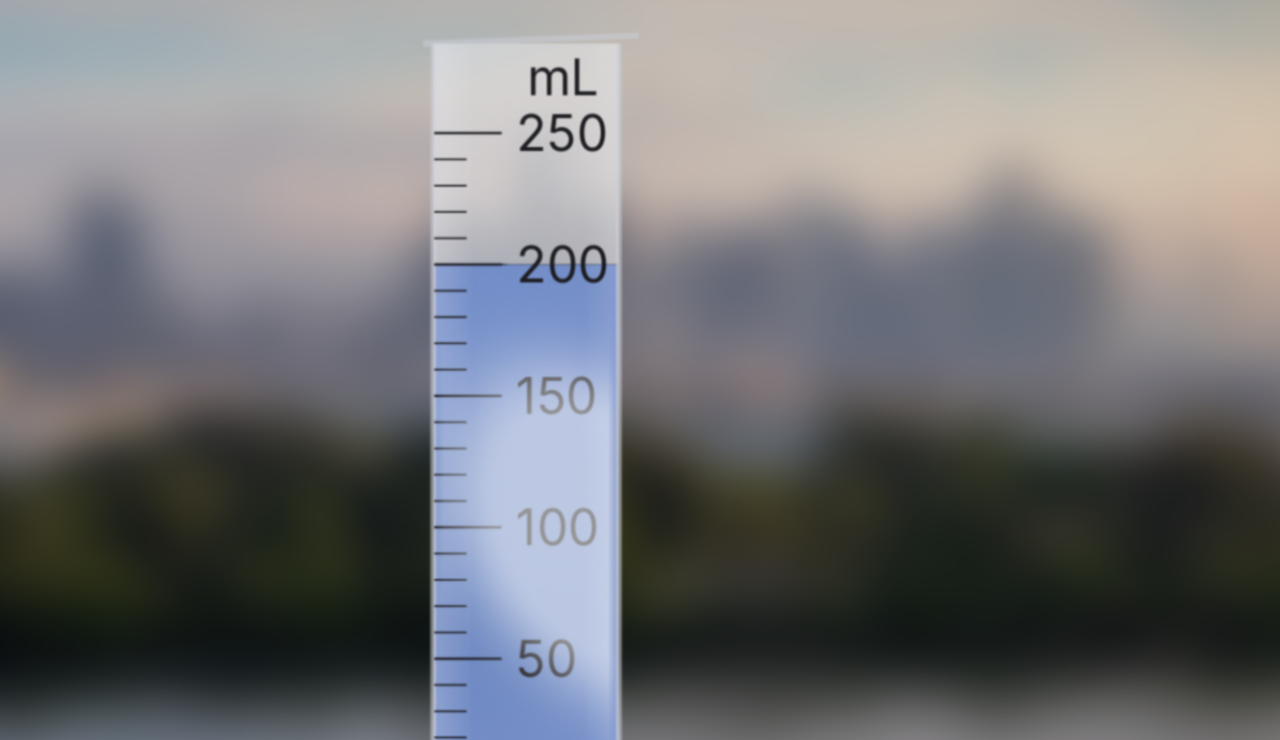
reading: 200 (mL)
